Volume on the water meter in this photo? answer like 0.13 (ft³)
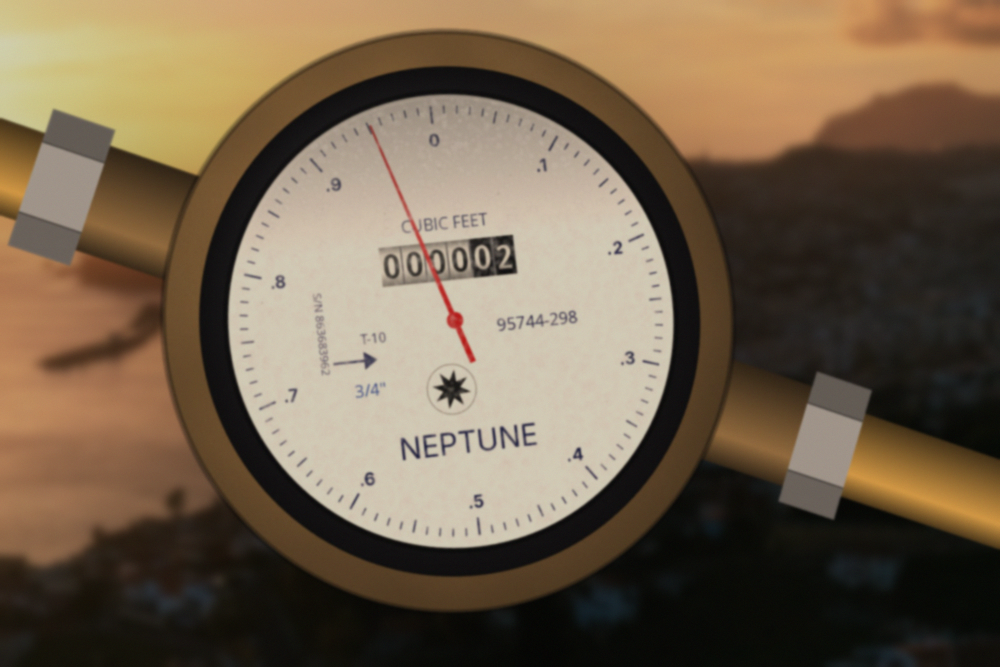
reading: 1.95 (ft³)
